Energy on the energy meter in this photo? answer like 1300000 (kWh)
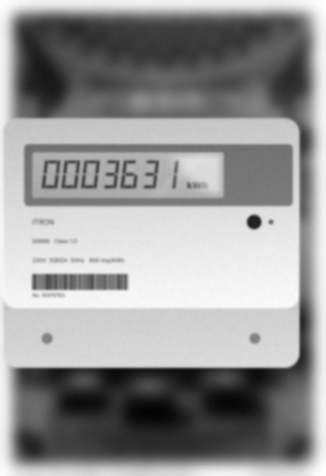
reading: 3631 (kWh)
